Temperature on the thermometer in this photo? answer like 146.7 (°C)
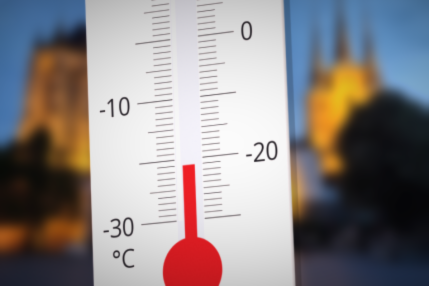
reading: -21 (°C)
